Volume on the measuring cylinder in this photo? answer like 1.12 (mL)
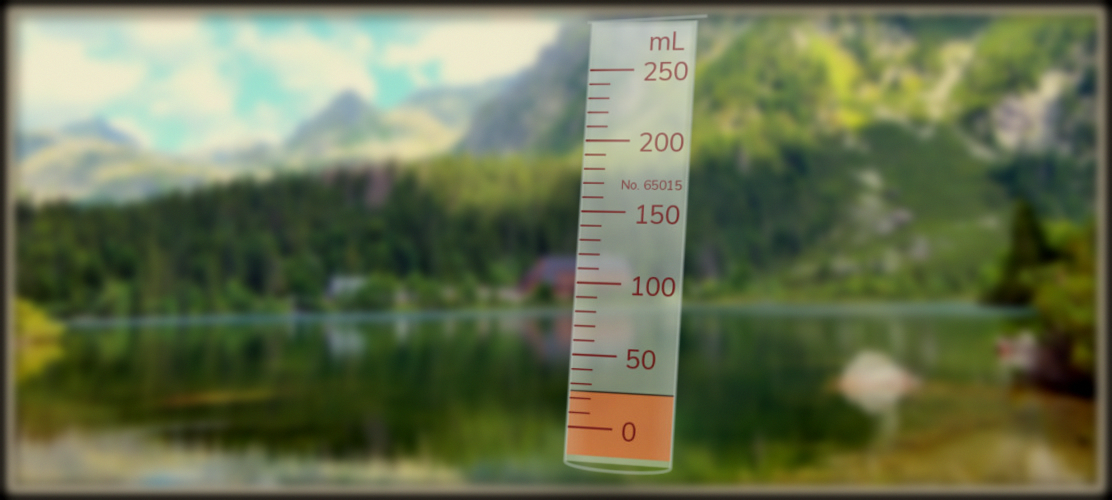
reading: 25 (mL)
